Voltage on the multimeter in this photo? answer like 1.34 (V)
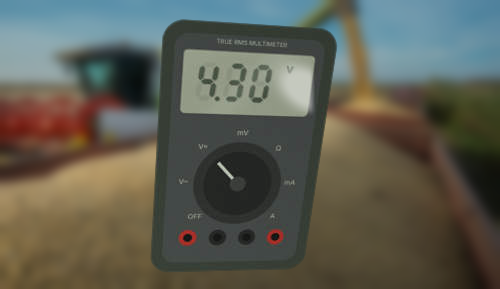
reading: 4.30 (V)
